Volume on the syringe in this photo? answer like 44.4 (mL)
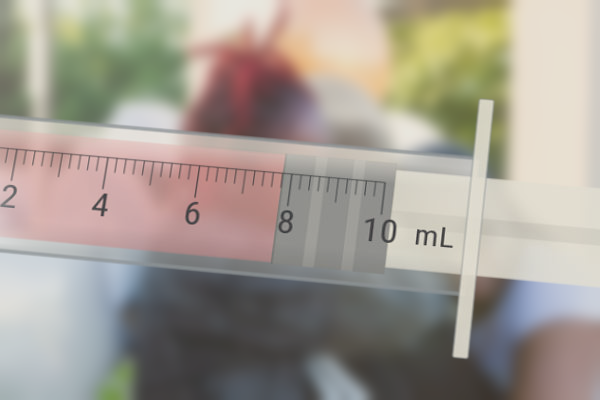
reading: 7.8 (mL)
